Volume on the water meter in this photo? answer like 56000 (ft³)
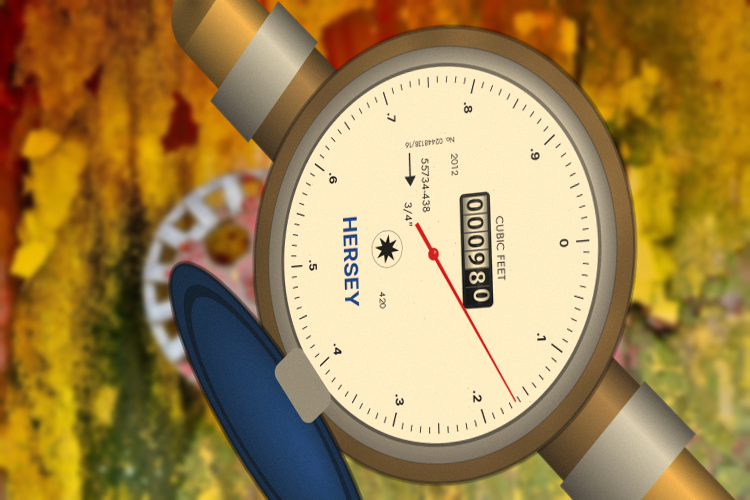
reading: 980.16 (ft³)
